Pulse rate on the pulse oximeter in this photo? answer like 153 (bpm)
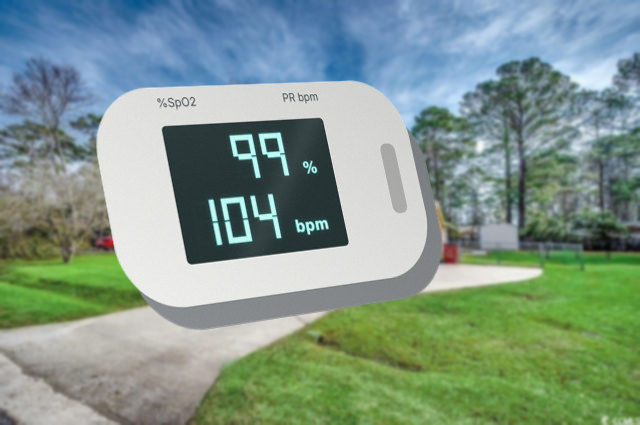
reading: 104 (bpm)
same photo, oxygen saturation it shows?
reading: 99 (%)
